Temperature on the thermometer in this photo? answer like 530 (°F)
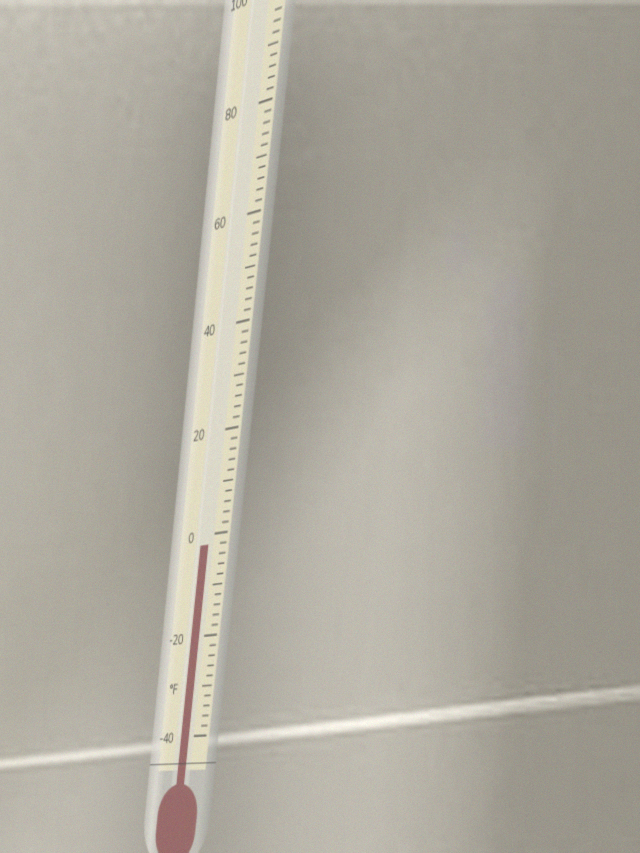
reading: -2 (°F)
